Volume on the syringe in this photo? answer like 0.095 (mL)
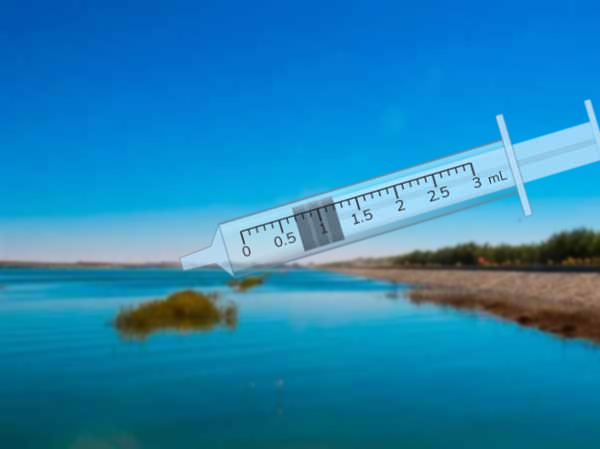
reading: 0.7 (mL)
